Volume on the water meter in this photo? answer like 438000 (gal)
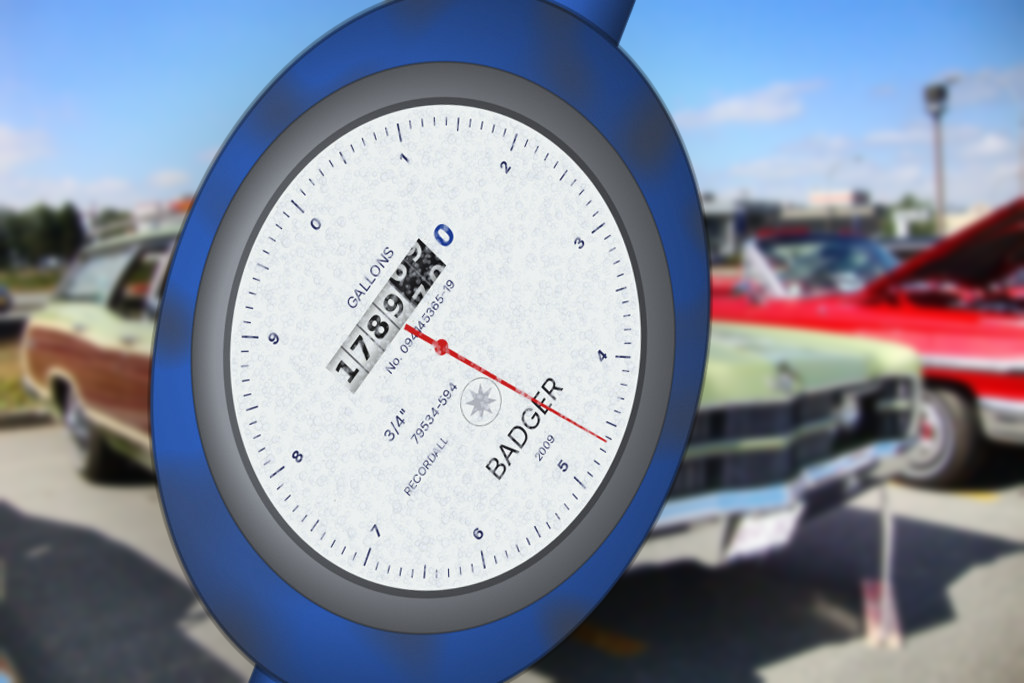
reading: 1789694.6 (gal)
